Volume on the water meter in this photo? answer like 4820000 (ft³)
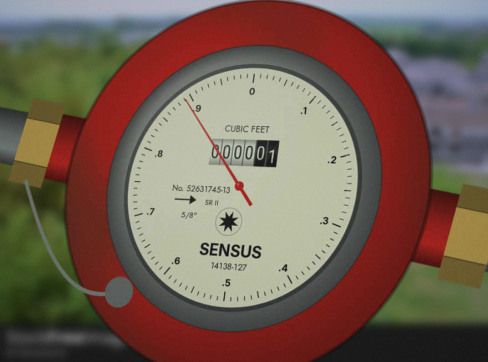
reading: 0.89 (ft³)
